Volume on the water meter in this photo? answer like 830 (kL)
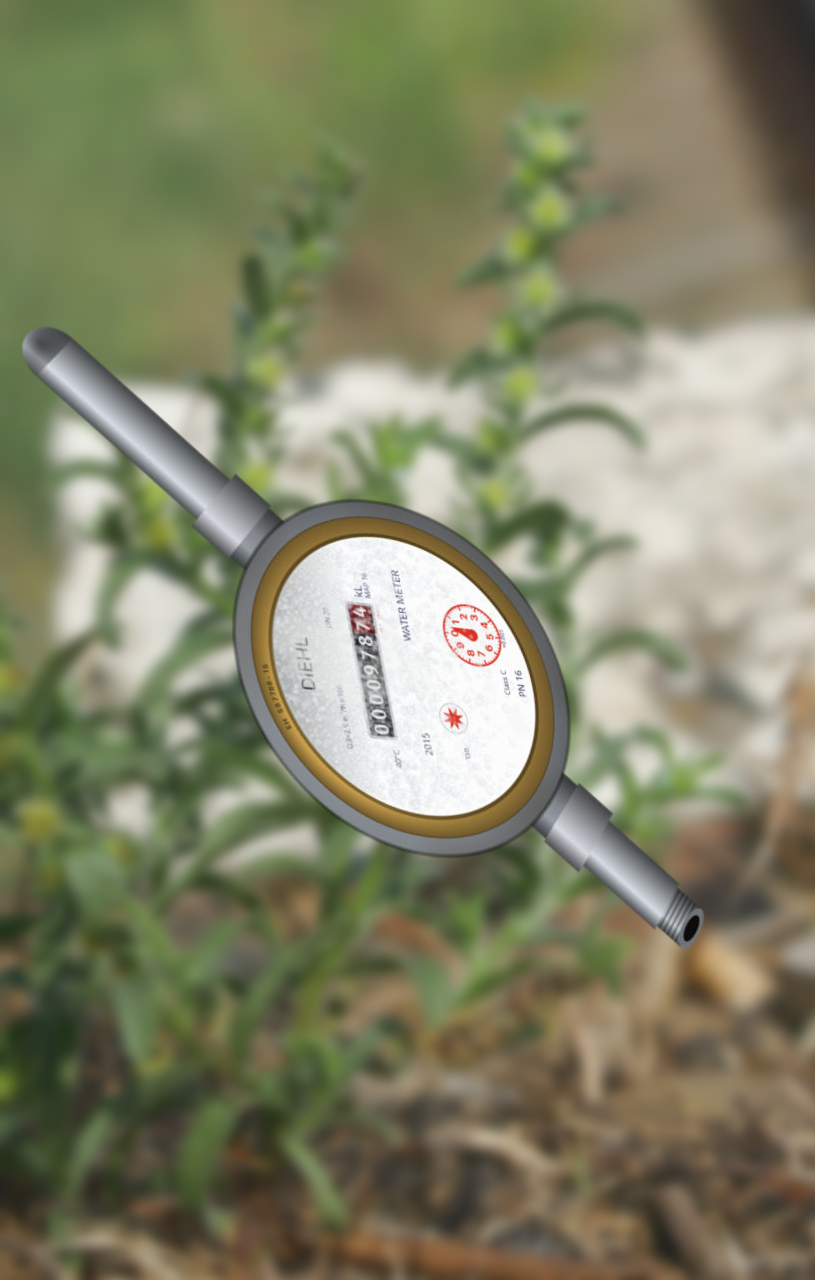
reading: 978.740 (kL)
